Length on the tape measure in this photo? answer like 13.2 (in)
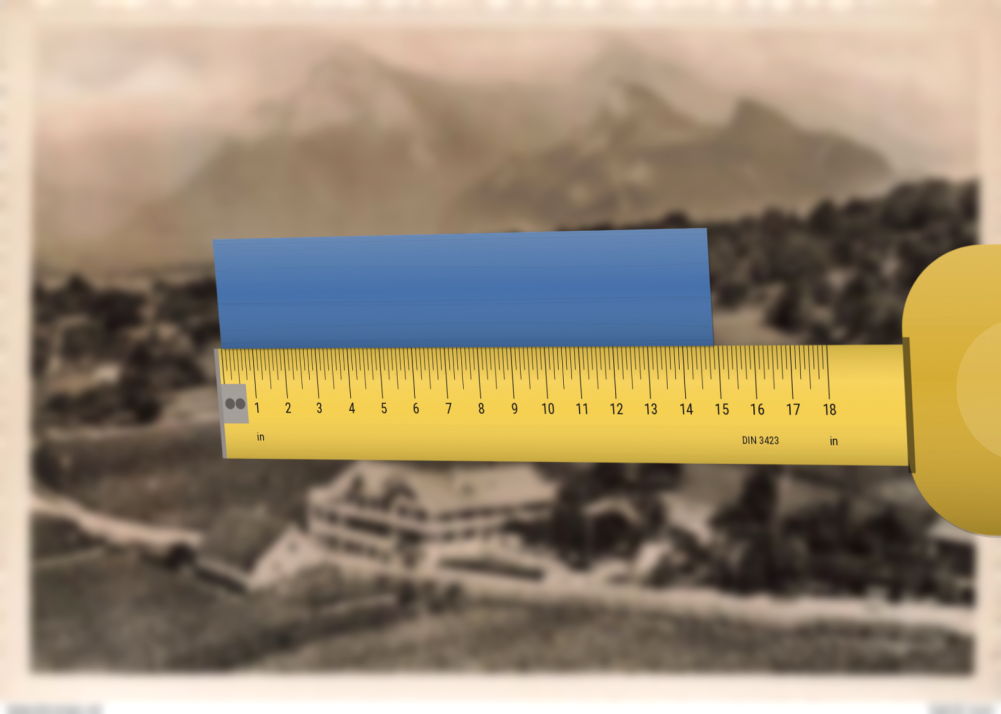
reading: 14.875 (in)
